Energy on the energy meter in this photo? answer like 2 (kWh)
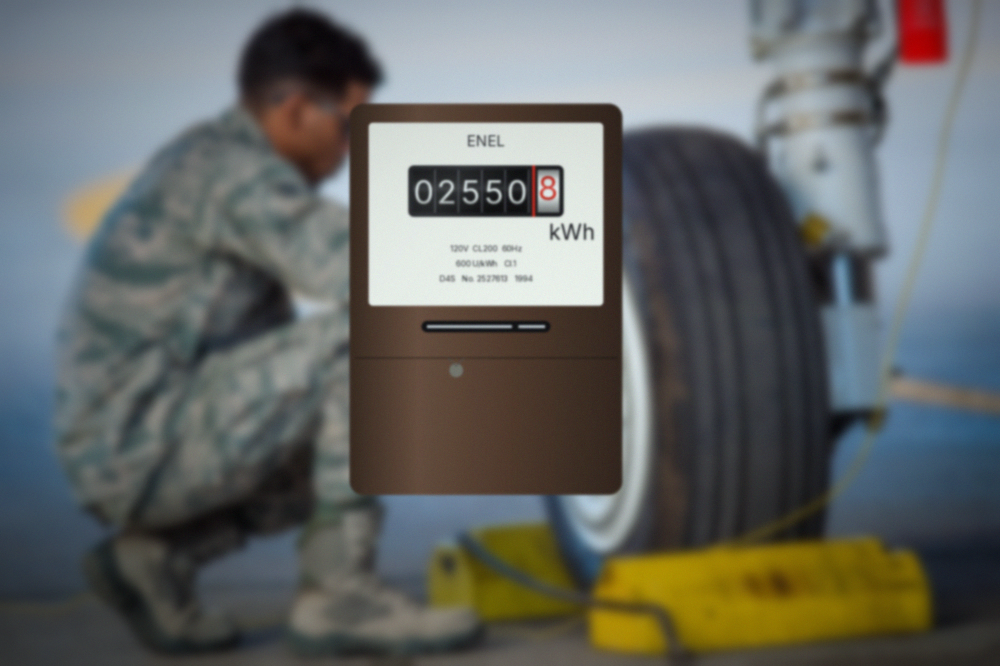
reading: 2550.8 (kWh)
